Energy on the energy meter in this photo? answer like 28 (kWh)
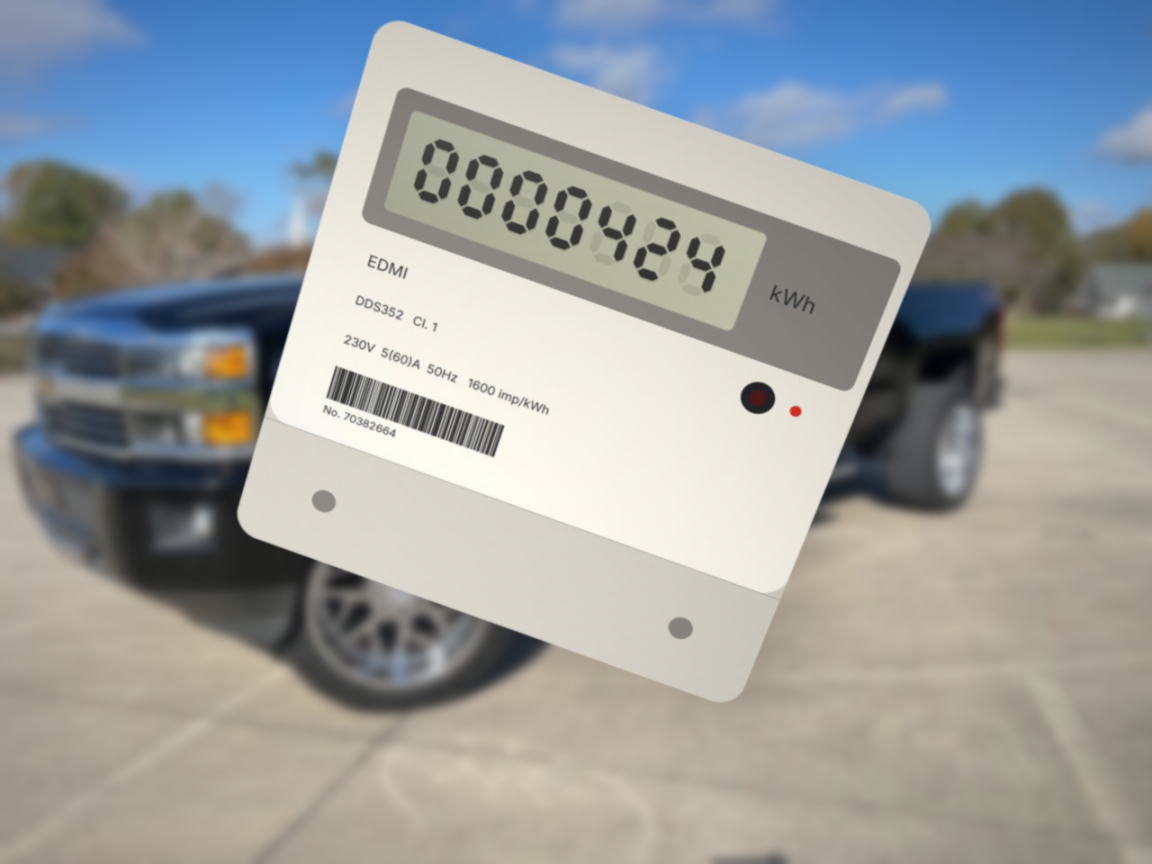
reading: 424 (kWh)
